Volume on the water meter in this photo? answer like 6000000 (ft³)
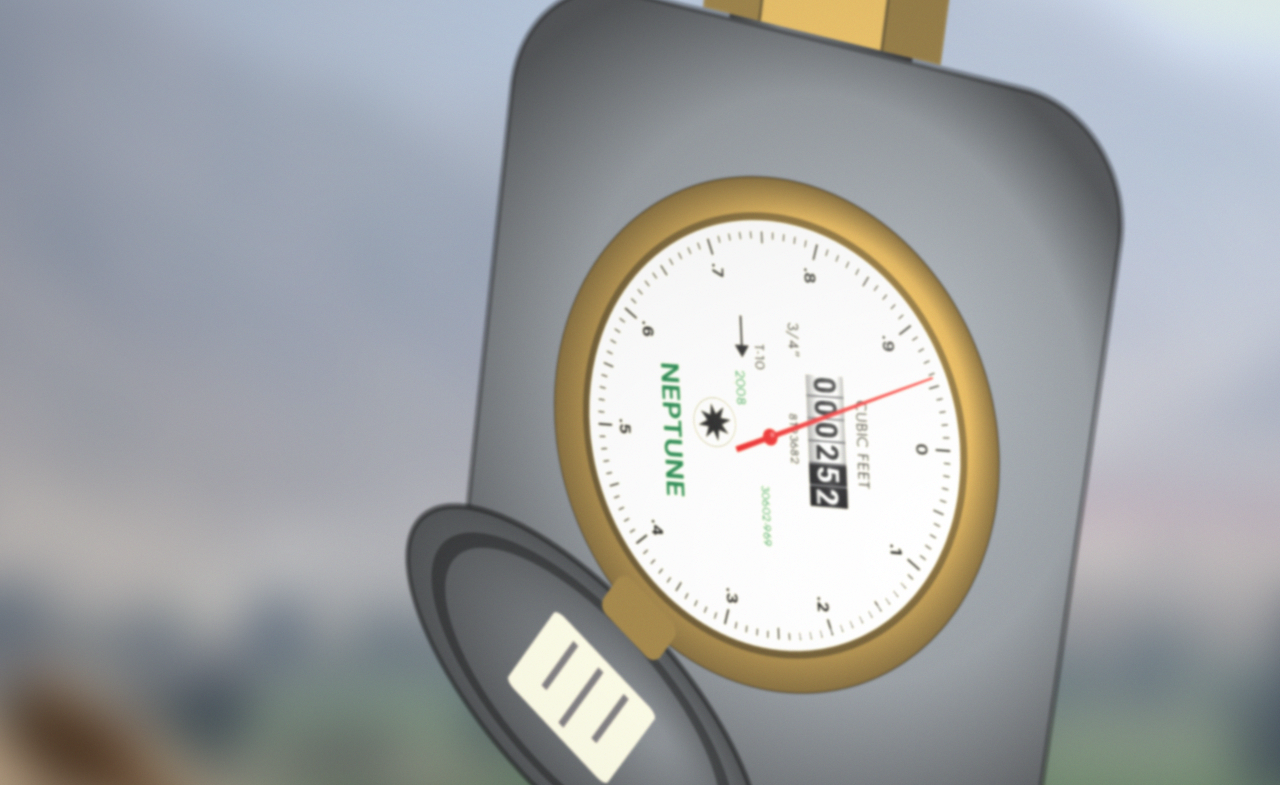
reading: 251.94 (ft³)
